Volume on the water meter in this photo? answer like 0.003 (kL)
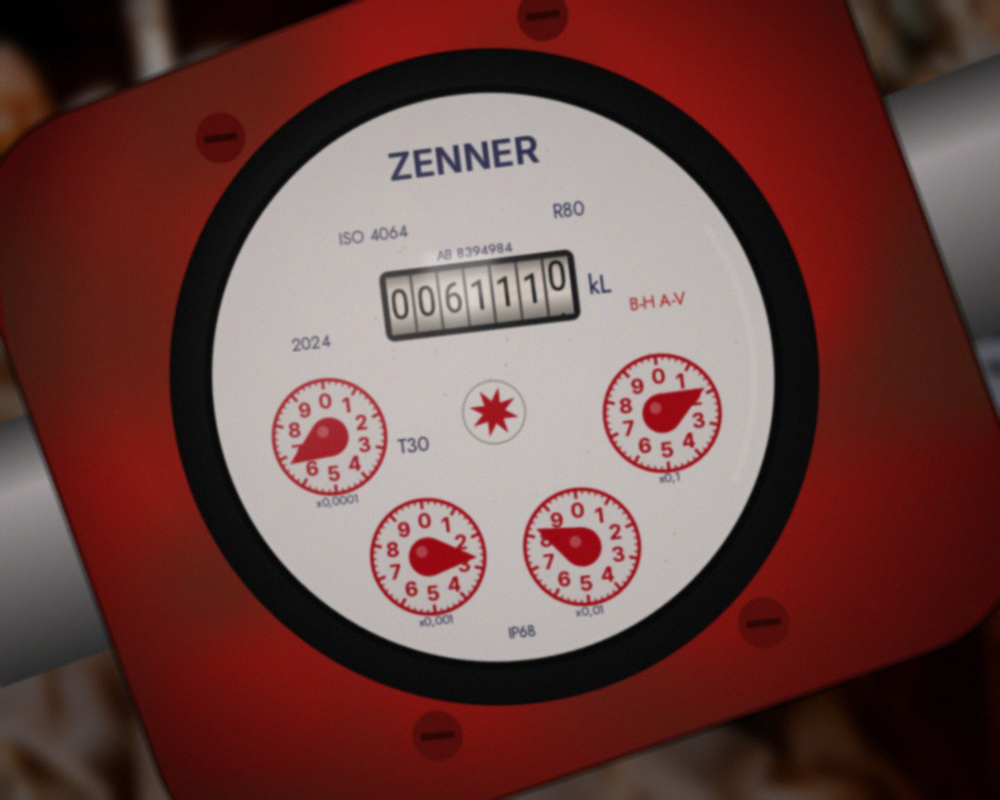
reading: 61110.1826 (kL)
